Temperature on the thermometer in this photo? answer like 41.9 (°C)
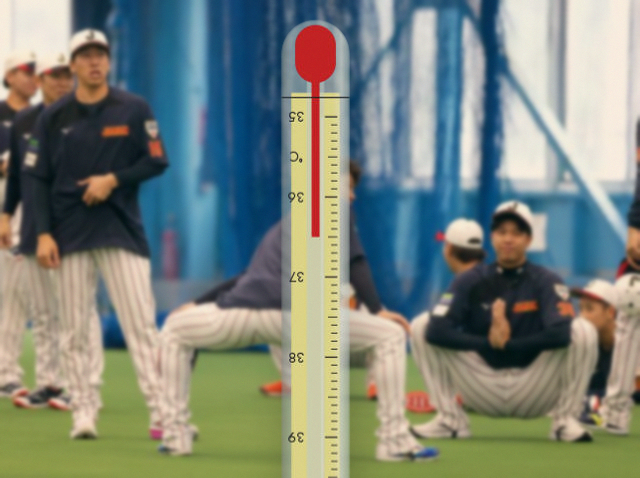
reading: 36.5 (°C)
